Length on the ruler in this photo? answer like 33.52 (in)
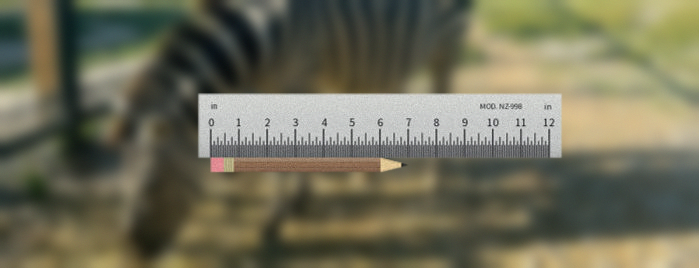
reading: 7 (in)
